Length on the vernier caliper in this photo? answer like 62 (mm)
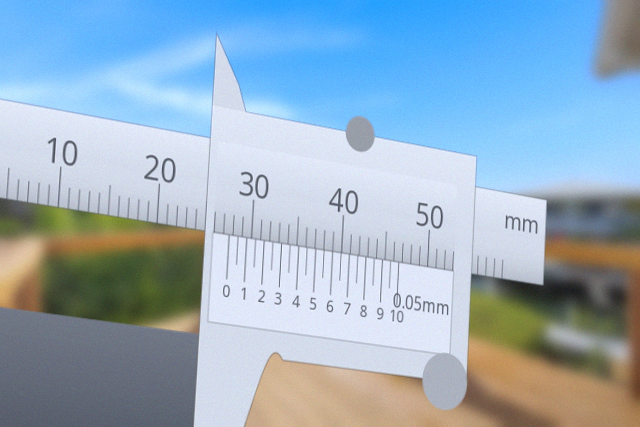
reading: 27.6 (mm)
